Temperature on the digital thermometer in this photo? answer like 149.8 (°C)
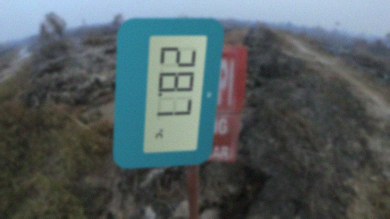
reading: 28.7 (°C)
